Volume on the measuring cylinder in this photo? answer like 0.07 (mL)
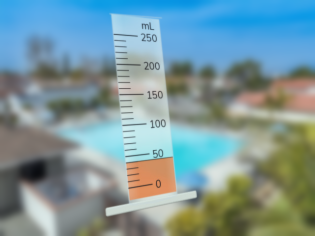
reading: 40 (mL)
